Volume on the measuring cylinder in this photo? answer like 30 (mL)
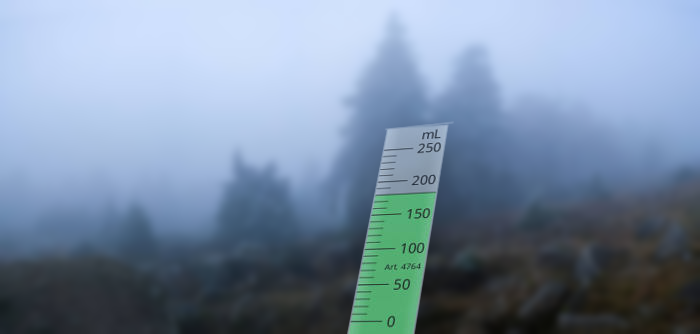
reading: 180 (mL)
